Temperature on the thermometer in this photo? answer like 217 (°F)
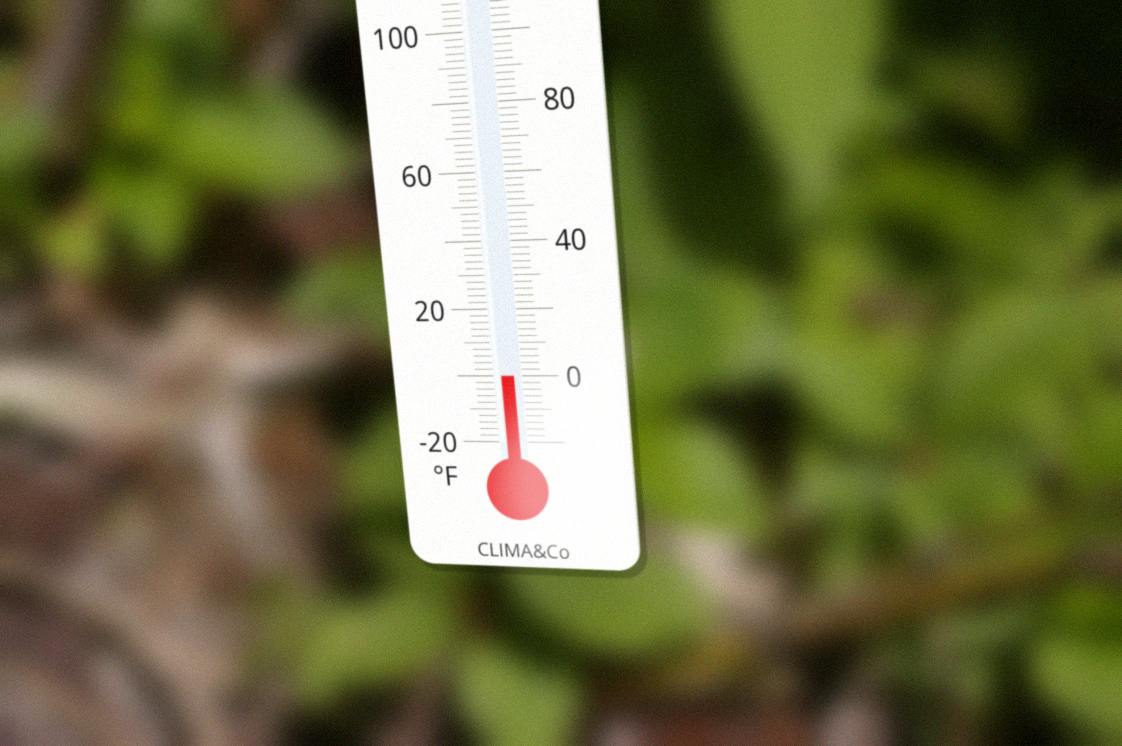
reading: 0 (°F)
